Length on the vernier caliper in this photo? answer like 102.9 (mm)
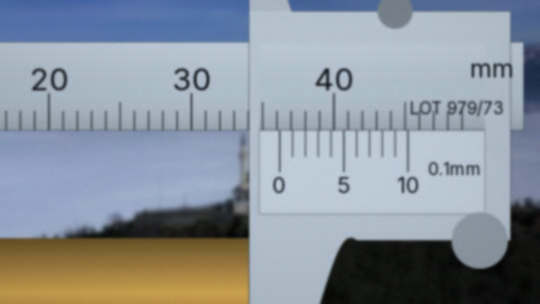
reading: 36.2 (mm)
